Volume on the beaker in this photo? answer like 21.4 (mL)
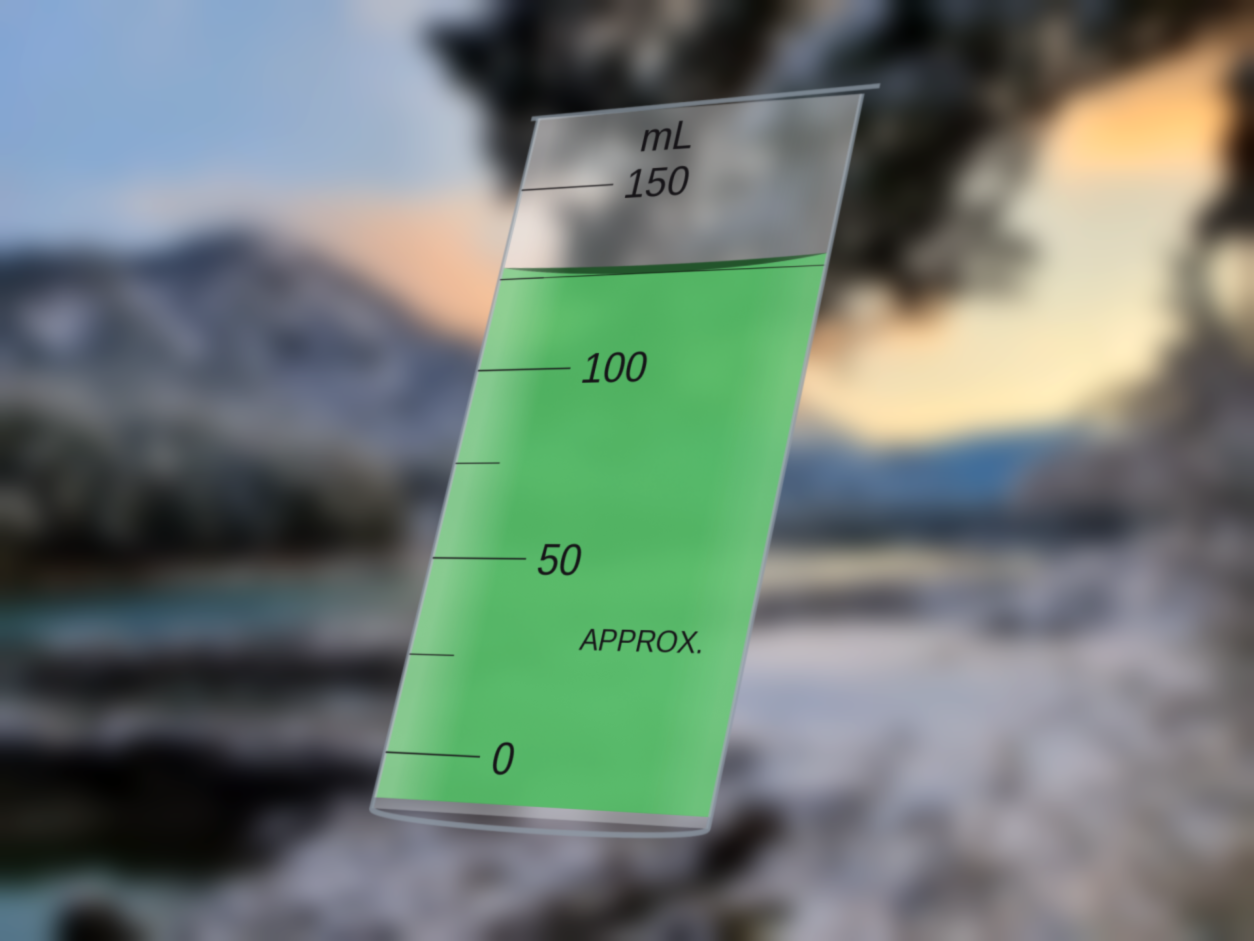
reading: 125 (mL)
